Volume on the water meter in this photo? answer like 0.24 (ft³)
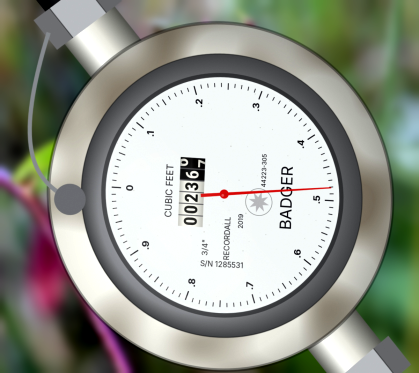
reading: 2366.48 (ft³)
